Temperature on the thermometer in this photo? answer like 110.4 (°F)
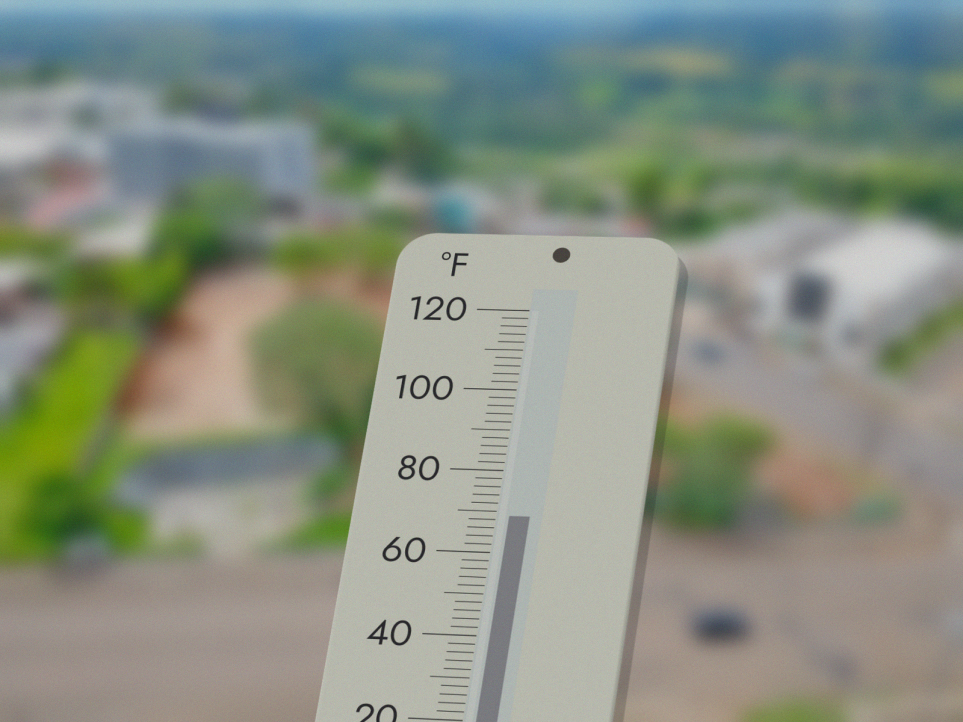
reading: 69 (°F)
